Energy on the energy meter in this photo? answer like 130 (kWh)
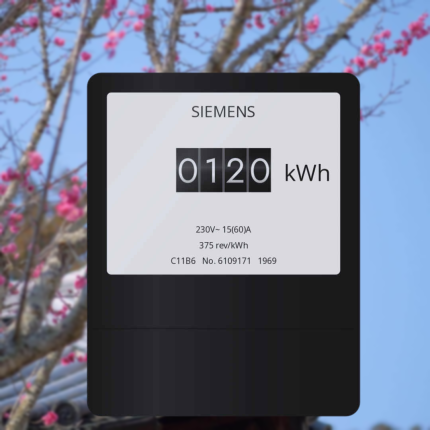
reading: 120 (kWh)
